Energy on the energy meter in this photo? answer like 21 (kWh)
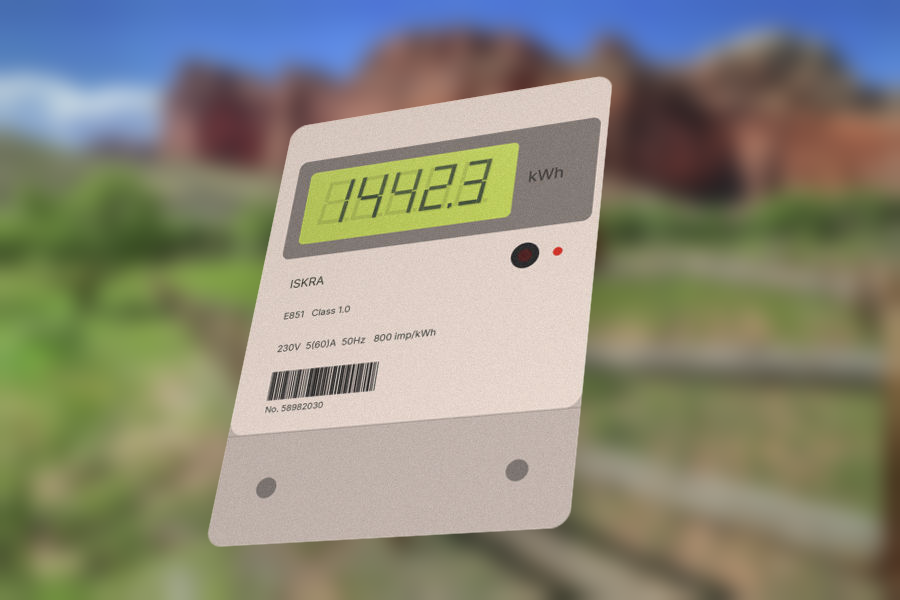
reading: 1442.3 (kWh)
